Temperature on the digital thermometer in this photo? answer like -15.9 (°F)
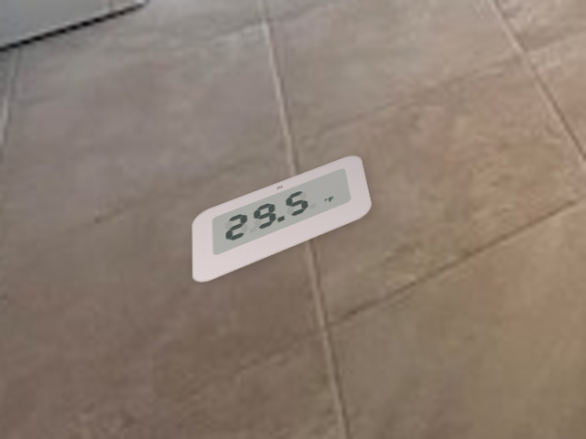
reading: 29.5 (°F)
